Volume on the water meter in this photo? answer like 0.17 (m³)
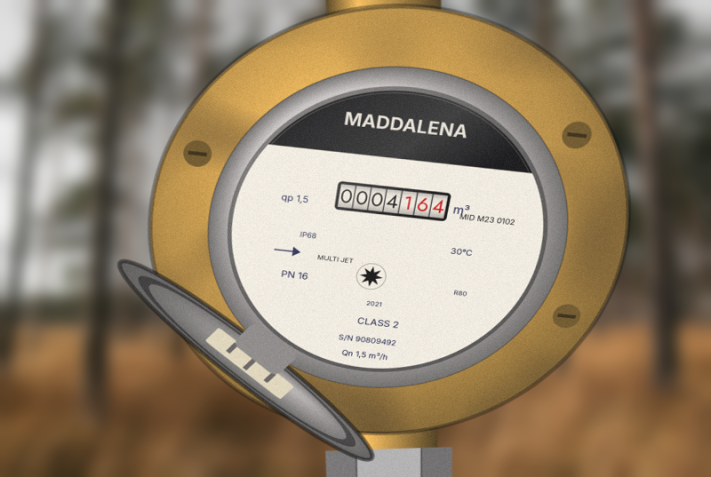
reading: 4.164 (m³)
